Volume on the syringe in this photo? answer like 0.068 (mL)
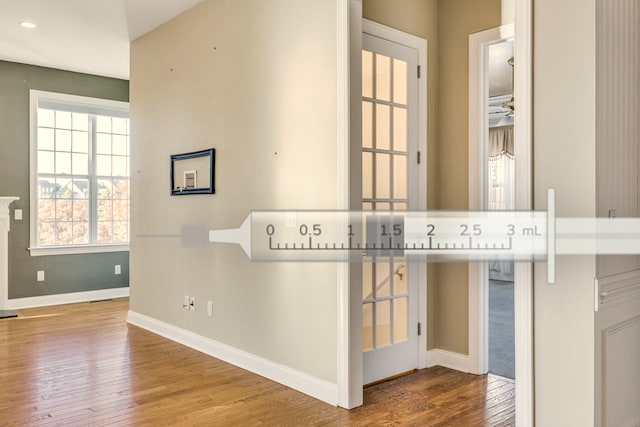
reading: 1.2 (mL)
